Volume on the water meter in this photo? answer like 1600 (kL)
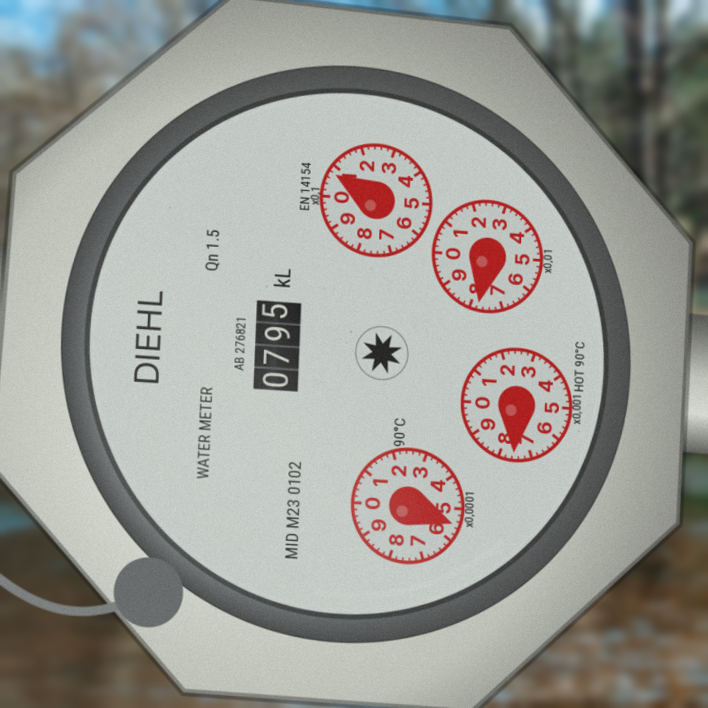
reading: 795.0775 (kL)
